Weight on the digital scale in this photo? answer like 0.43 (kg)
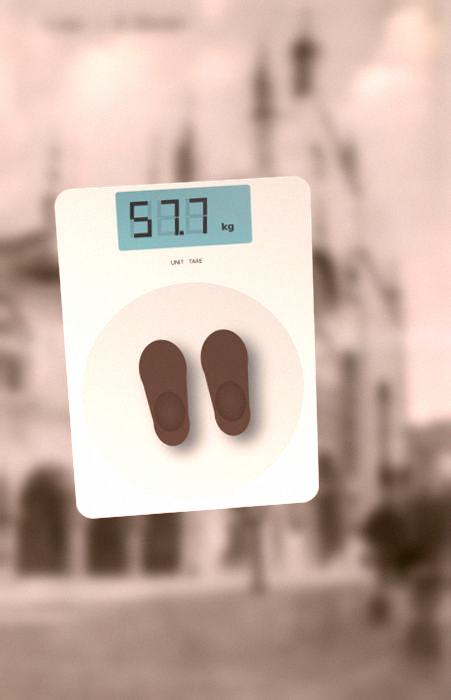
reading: 57.7 (kg)
